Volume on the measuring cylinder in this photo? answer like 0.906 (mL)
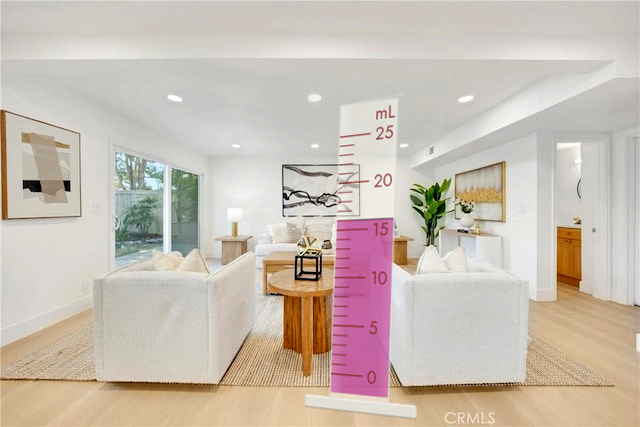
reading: 16 (mL)
